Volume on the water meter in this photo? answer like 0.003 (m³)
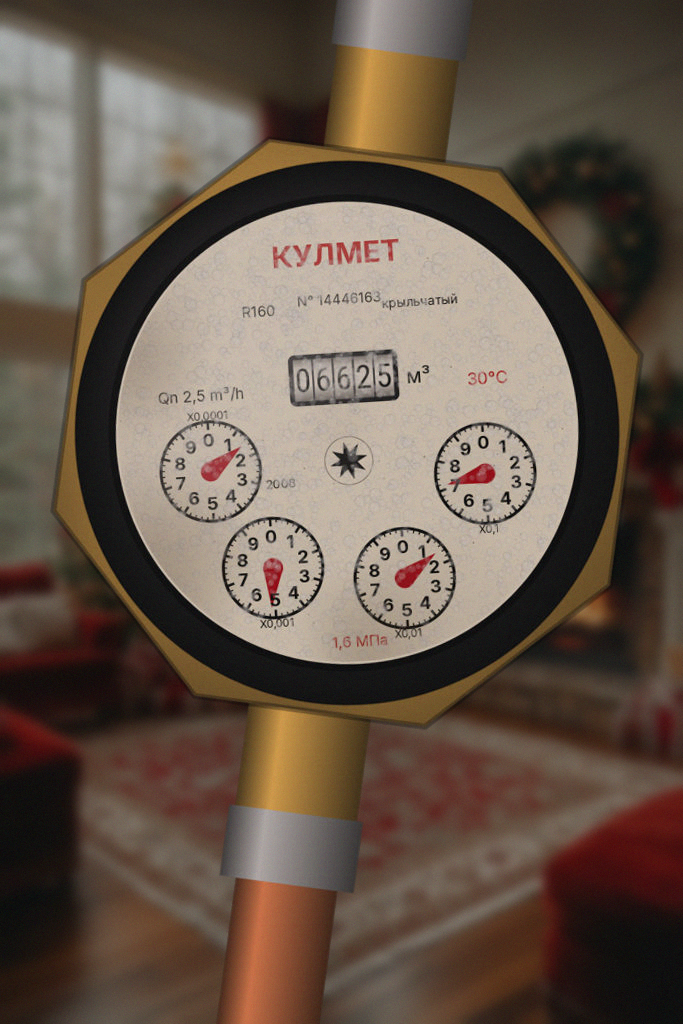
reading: 6625.7151 (m³)
